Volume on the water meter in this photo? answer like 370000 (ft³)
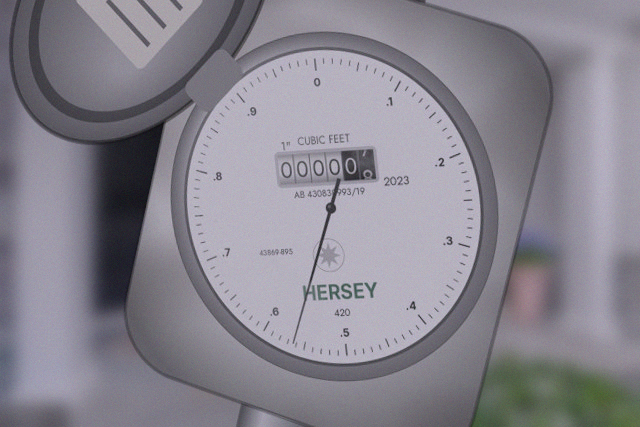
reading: 7.56 (ft³)
